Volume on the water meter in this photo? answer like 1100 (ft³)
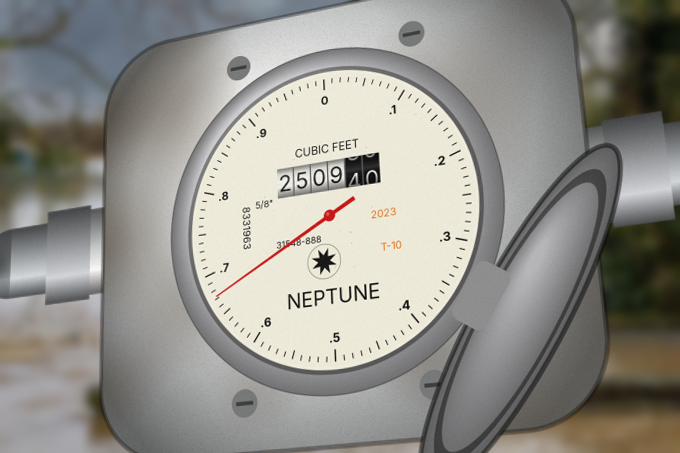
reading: 250939.67 (ft³)
